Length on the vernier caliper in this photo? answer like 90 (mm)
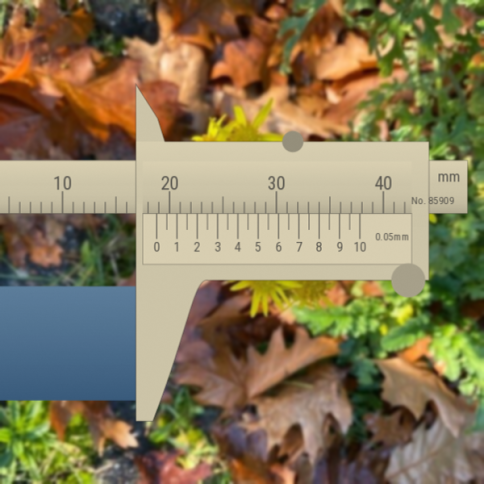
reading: 18.8 (mm)
